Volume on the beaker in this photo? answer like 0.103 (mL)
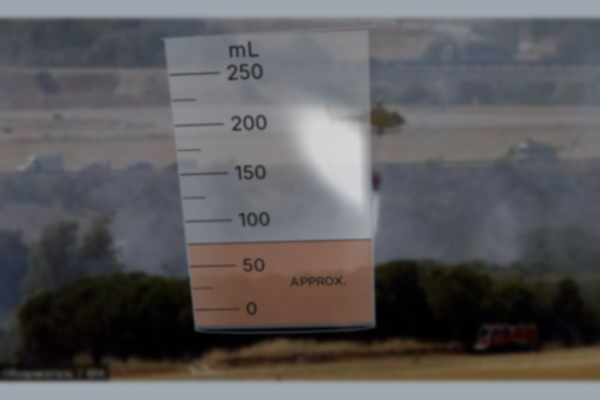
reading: 75 (mL)
